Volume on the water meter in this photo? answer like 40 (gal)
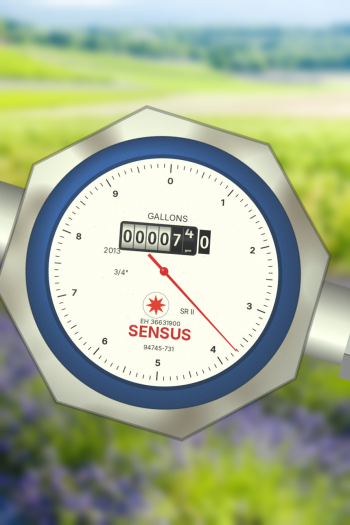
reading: 743.7 (gal)
